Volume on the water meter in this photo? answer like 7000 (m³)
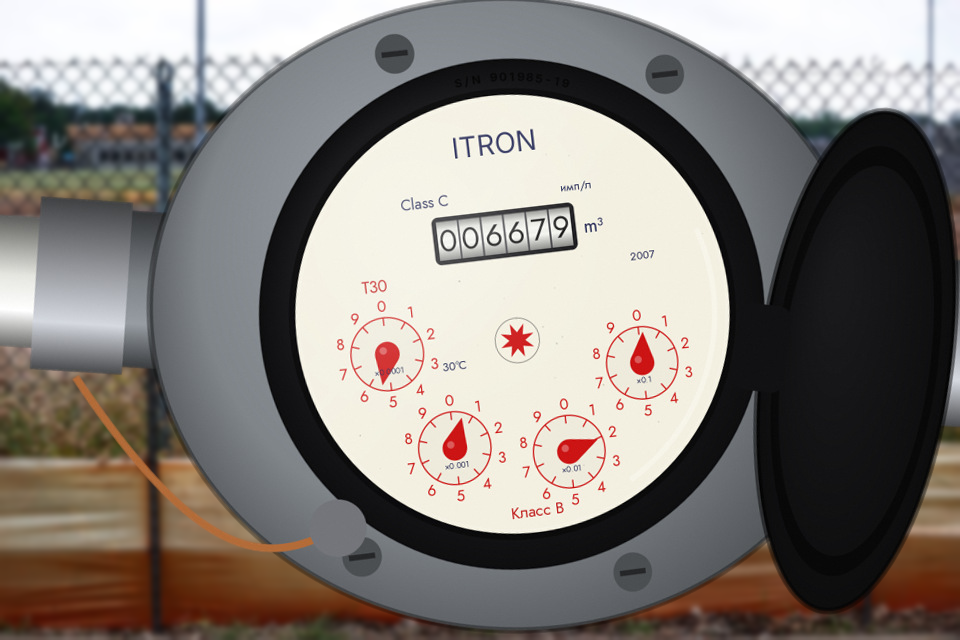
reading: 6679.0205 (m³)
